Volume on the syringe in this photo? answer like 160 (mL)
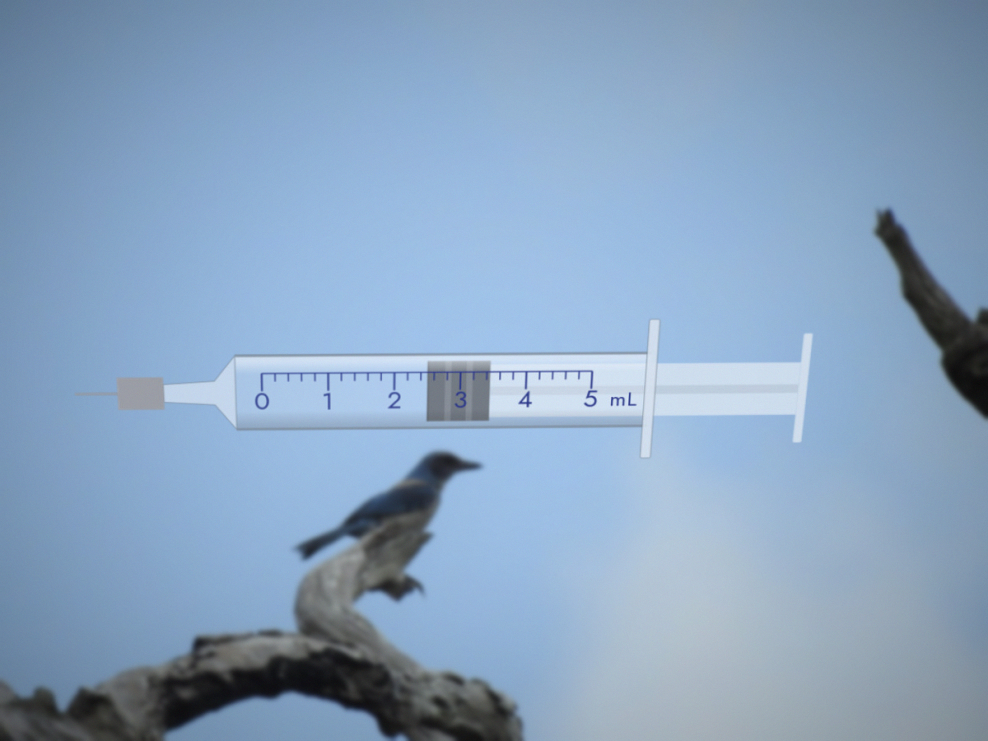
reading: 2.5 (mL)
